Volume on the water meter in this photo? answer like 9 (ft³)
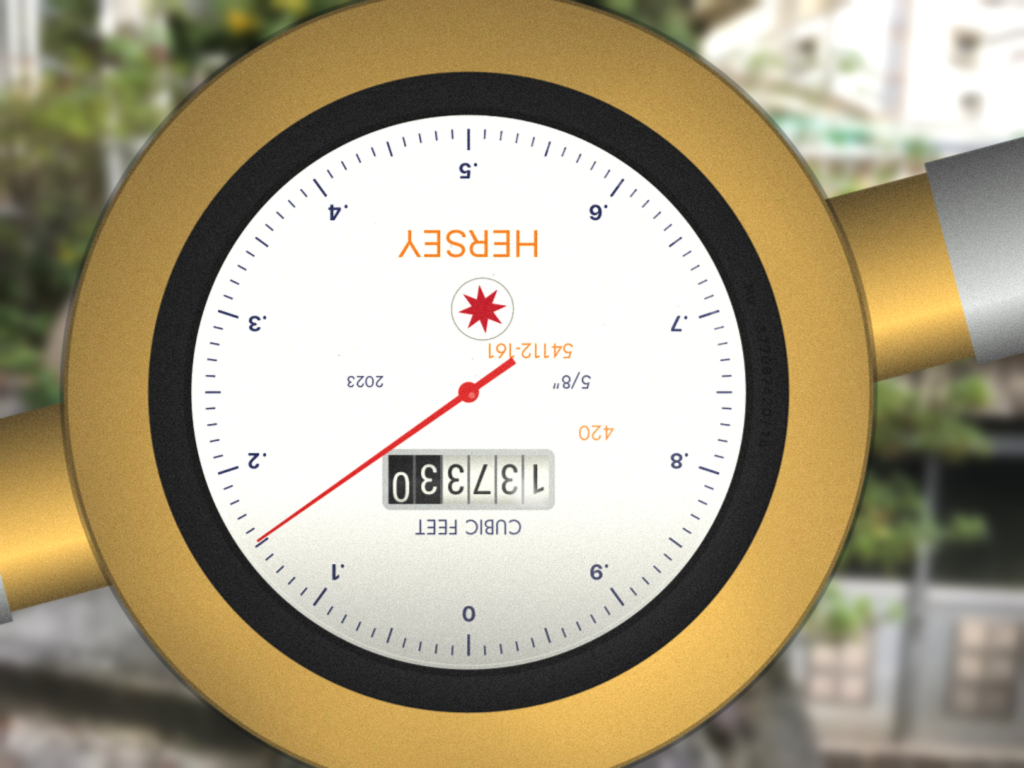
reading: 137330.15 (ft³)
